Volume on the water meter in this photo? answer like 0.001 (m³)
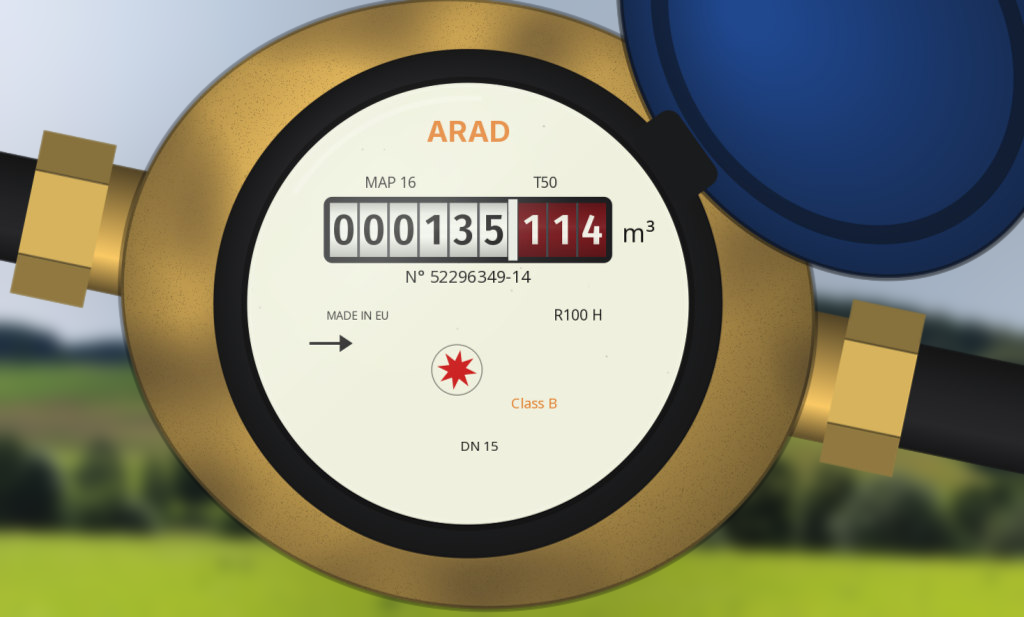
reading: 135.114 (m³)
